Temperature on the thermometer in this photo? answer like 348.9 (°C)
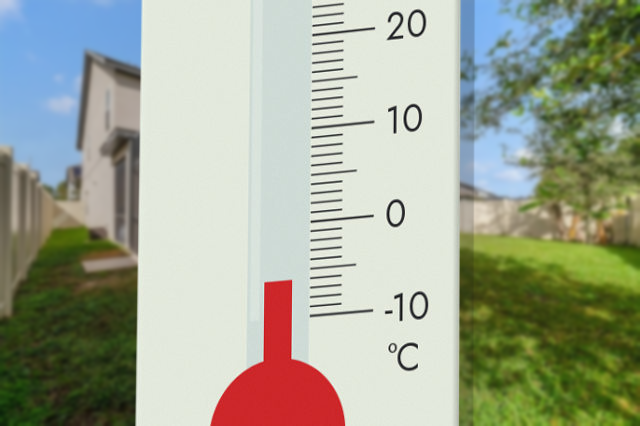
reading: -6 (°C)
